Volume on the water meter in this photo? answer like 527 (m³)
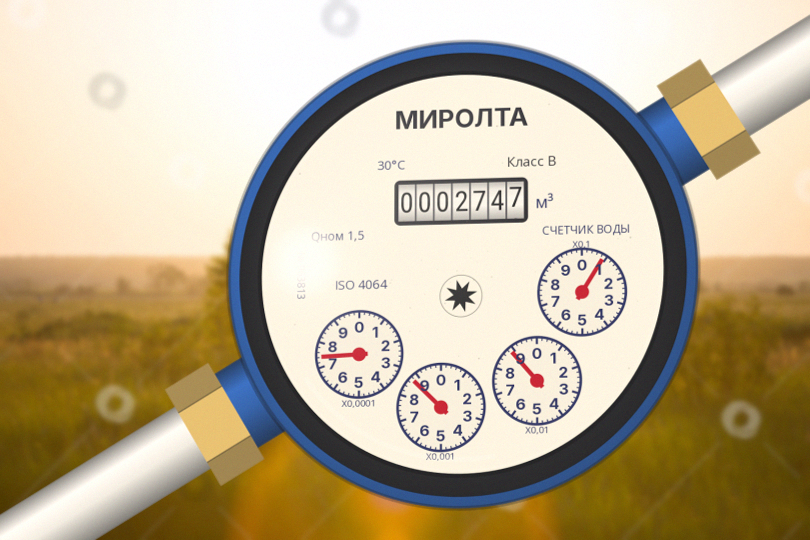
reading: 2747.0887 (m³)
